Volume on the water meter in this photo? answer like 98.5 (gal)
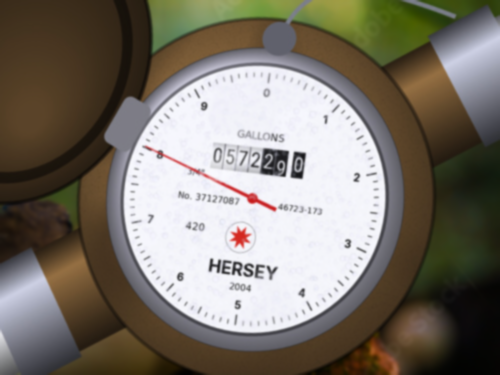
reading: 572288.0 (gal)
